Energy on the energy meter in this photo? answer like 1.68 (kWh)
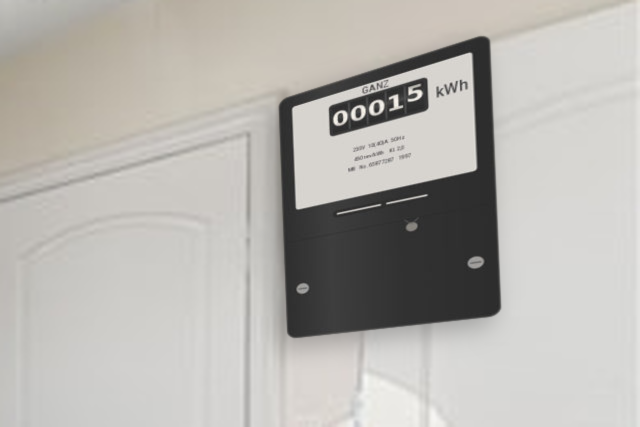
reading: 15 (kWh)
